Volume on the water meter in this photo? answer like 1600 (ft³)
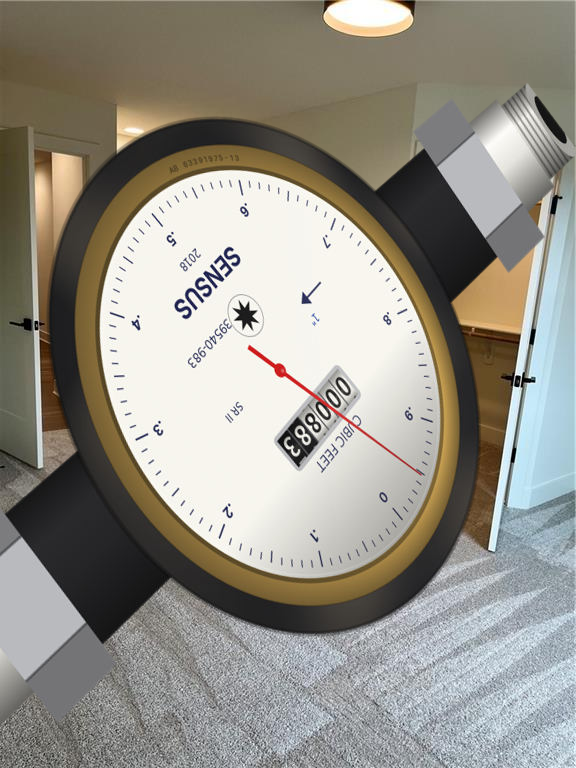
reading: 882.95 (ft³)
